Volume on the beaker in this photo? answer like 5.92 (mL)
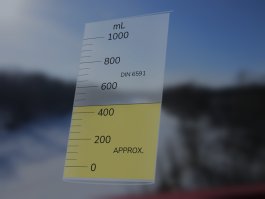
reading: 450 (mL)
